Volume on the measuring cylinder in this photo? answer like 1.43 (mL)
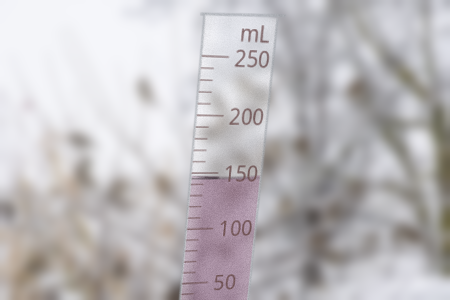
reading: 145 (mL)
